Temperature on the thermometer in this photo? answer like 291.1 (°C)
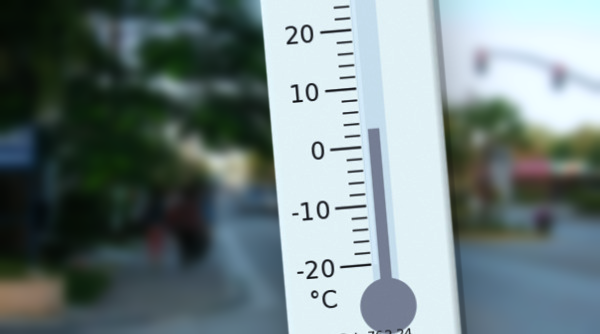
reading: 3 (°C)
